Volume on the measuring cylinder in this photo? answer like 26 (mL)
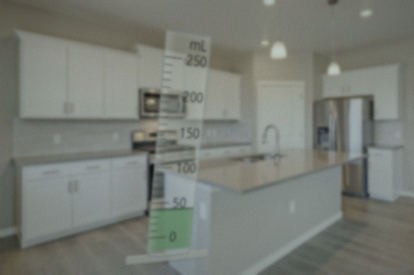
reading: 40 (mL)
